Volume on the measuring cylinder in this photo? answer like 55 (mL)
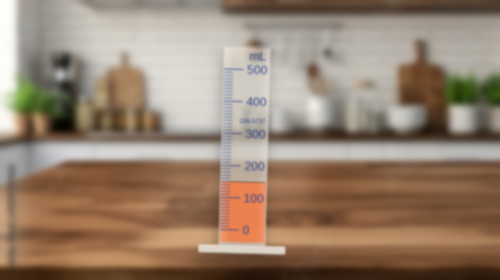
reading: 150 (mL)
